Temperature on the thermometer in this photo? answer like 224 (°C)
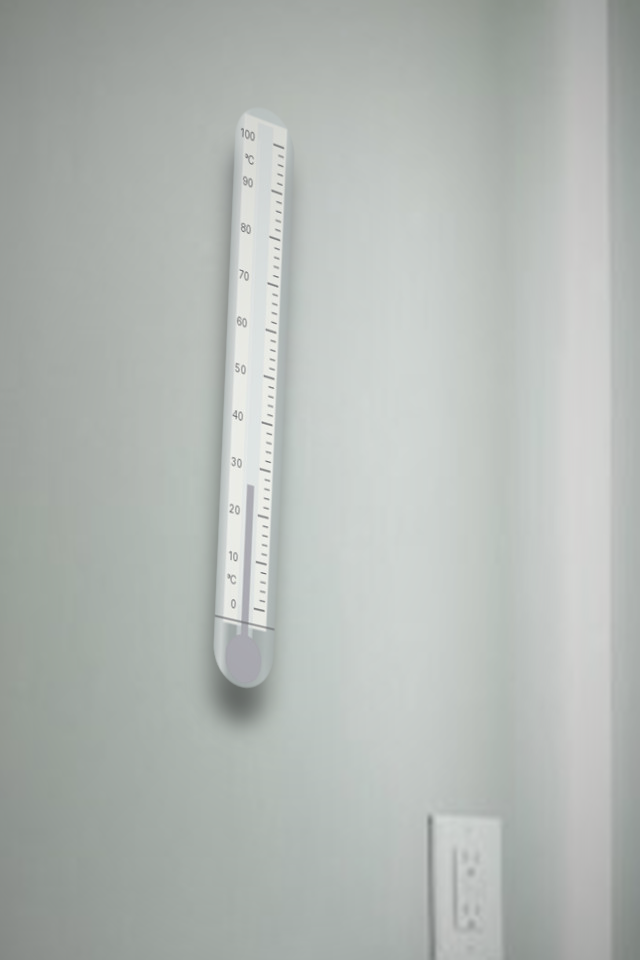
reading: 26 (°C)
